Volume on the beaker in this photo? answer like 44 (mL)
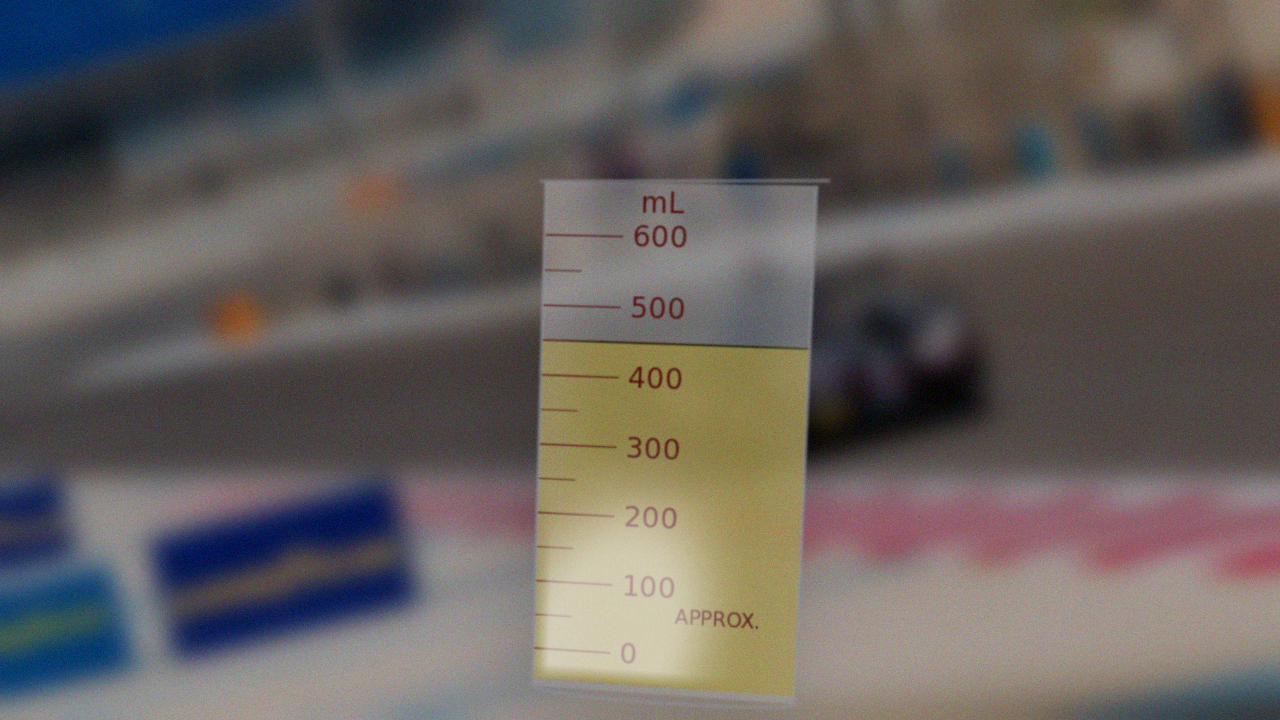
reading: 450 (mL)
